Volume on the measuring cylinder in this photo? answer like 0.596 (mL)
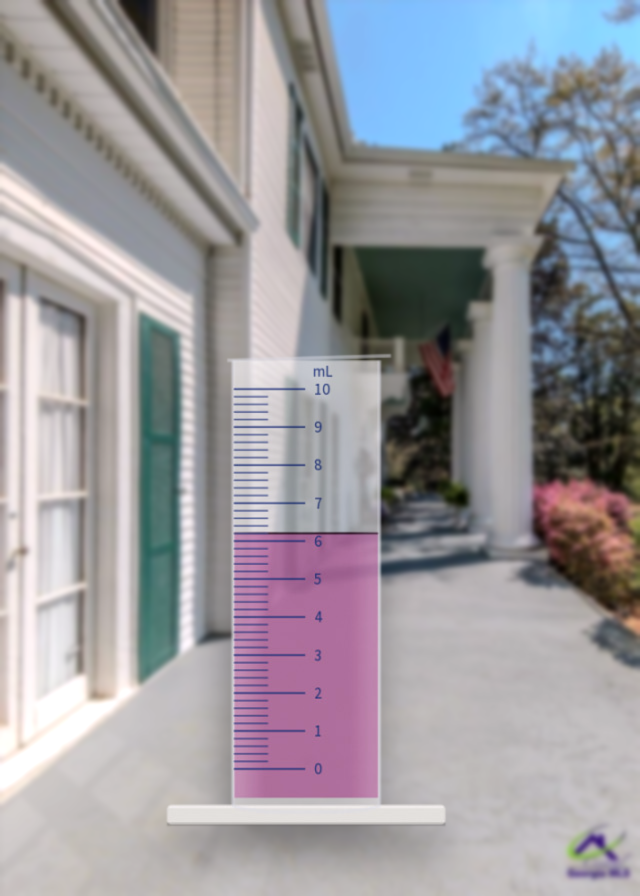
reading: 6.2 (mL)
